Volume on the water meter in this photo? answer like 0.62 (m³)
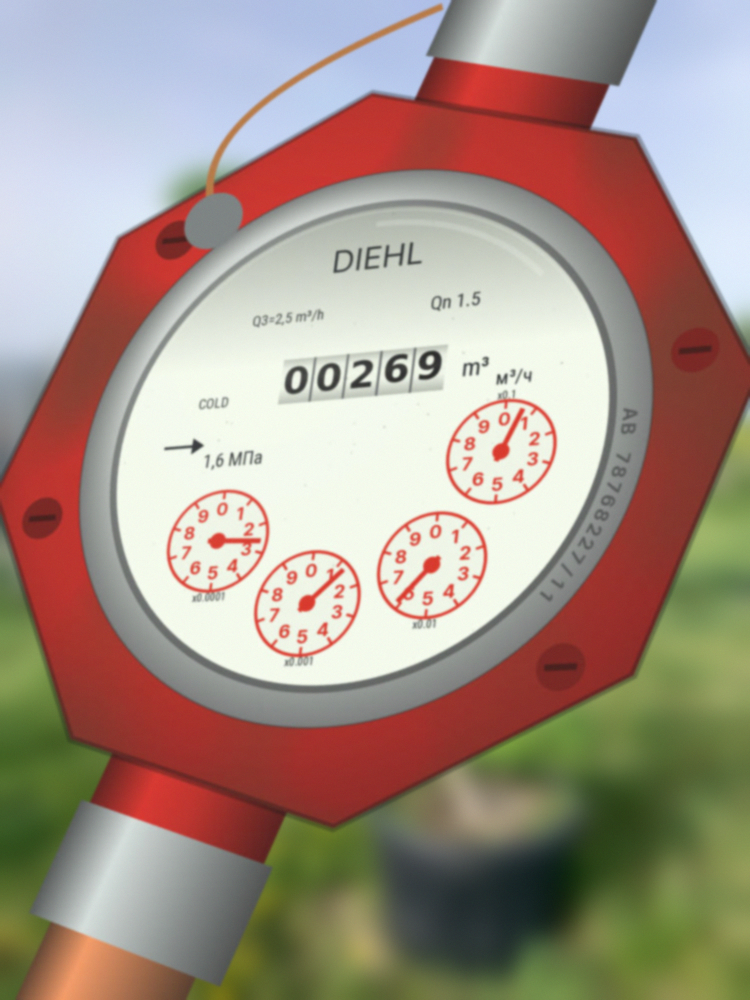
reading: 269.0612 (m³)
